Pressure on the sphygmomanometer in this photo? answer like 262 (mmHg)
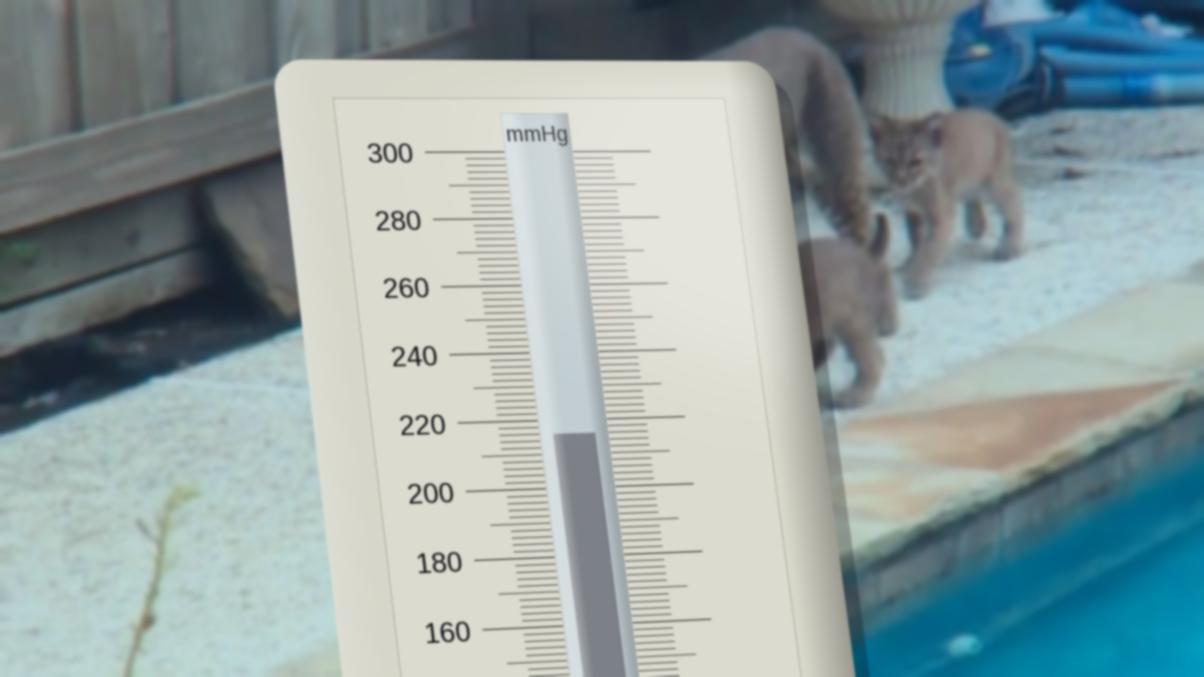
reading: 216 (mmHg)
